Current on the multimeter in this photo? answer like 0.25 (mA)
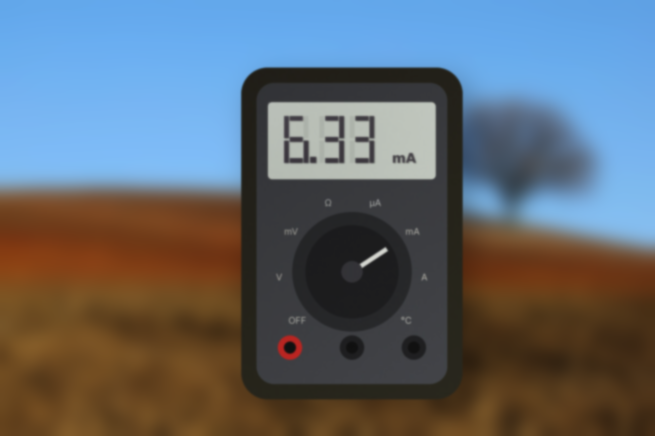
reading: 6.33 (mA)
